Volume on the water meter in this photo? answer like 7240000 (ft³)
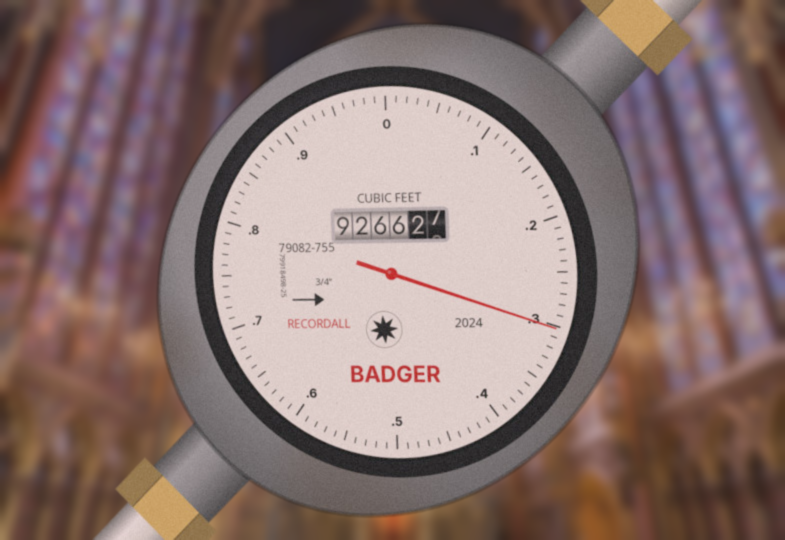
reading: 926627.30 (ft³)
